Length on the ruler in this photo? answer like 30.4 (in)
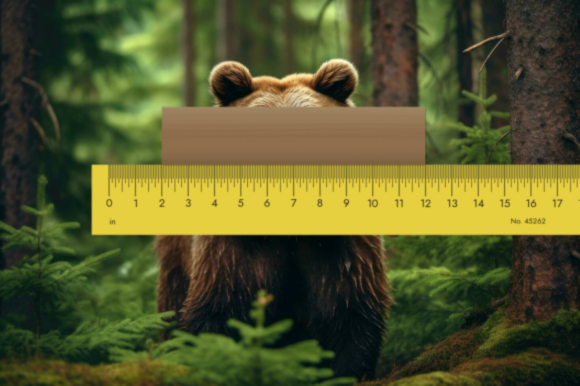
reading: 10 (in)
